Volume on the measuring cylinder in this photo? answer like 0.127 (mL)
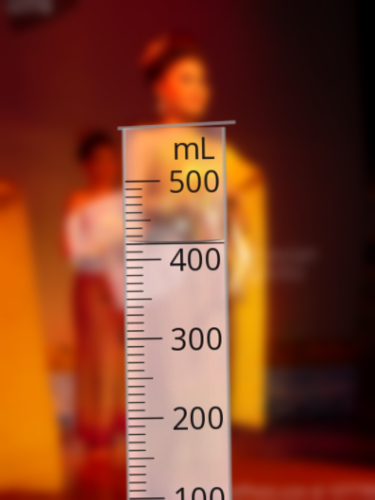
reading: 420 (mL)
